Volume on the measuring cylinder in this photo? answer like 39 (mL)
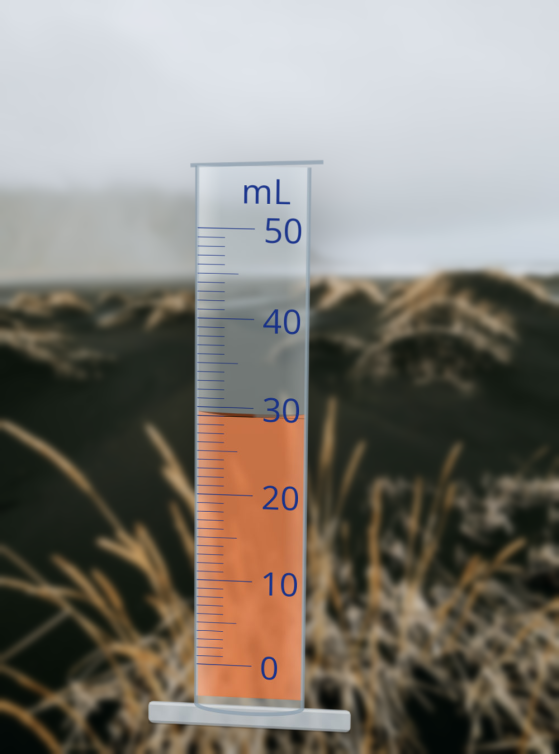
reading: 29 (mL)
